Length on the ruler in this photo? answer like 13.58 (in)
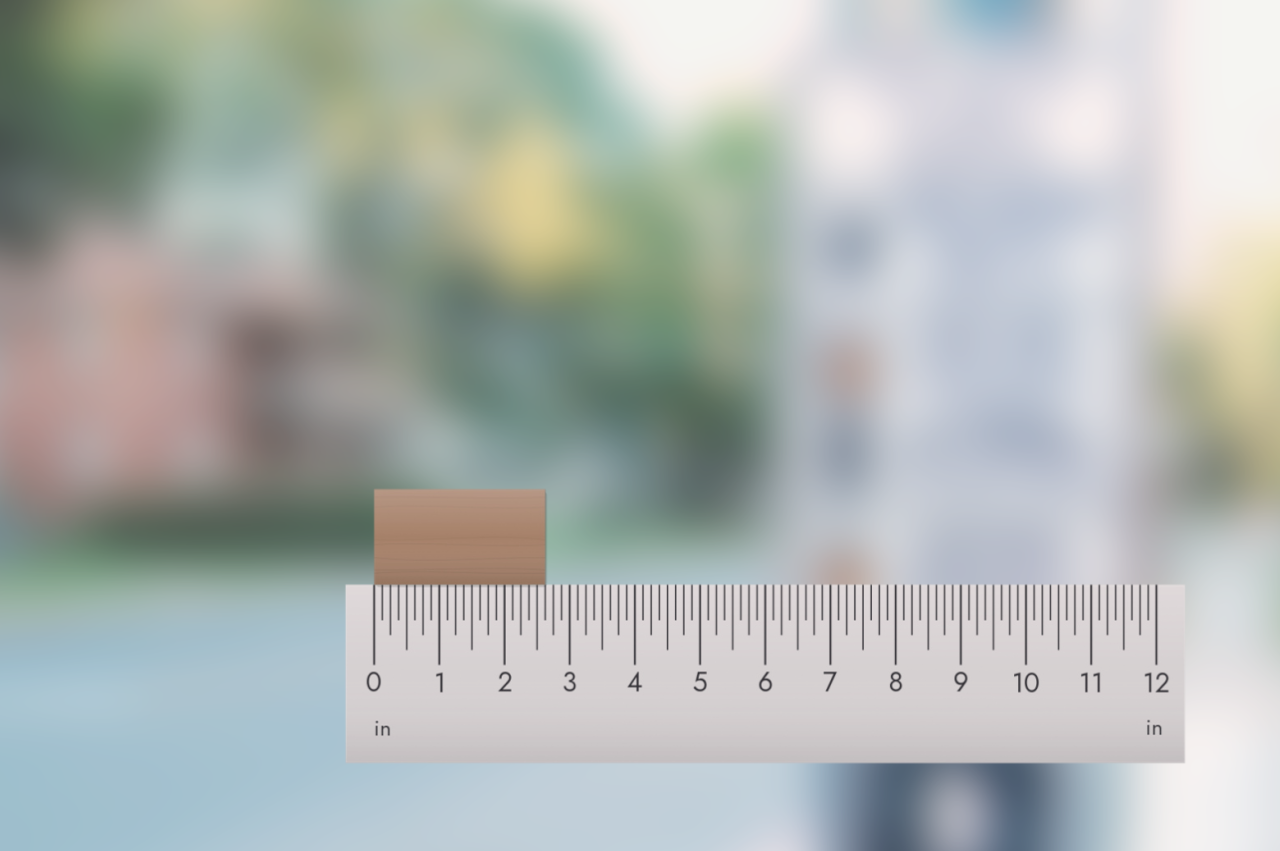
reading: 2.625 (in)
